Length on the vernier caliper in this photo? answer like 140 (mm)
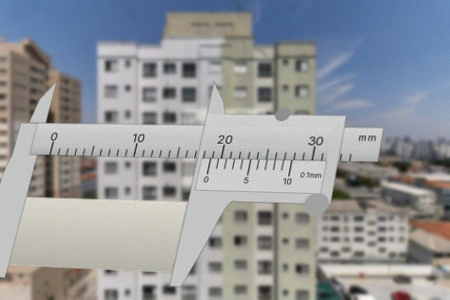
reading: 18.8 (mm)
